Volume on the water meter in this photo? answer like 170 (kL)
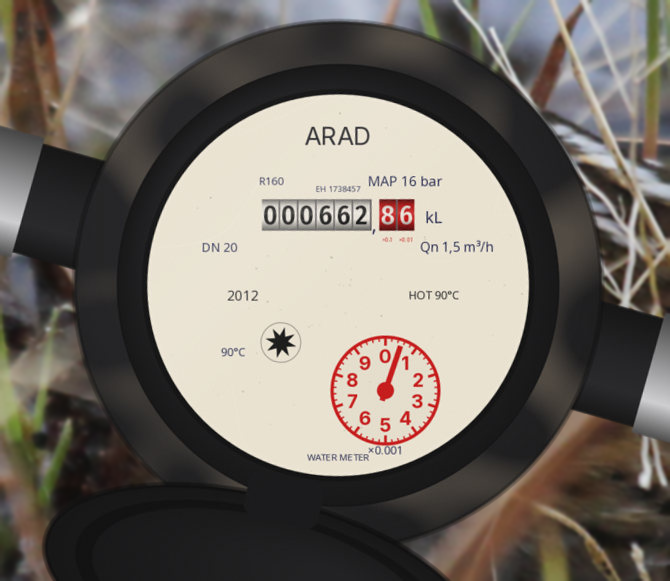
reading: 662.860 (kL)
